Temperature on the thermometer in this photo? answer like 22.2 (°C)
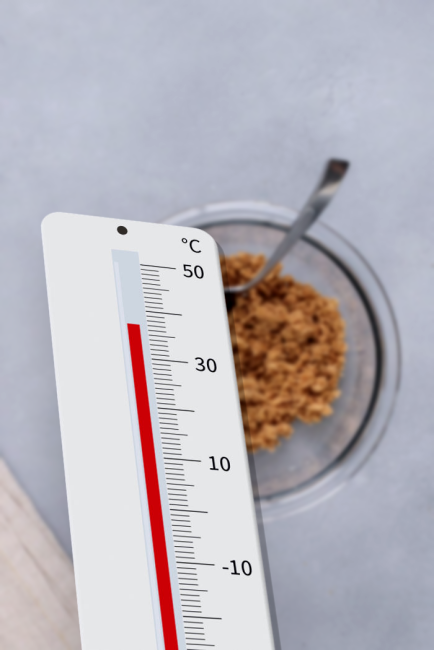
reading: 37 (°C)
